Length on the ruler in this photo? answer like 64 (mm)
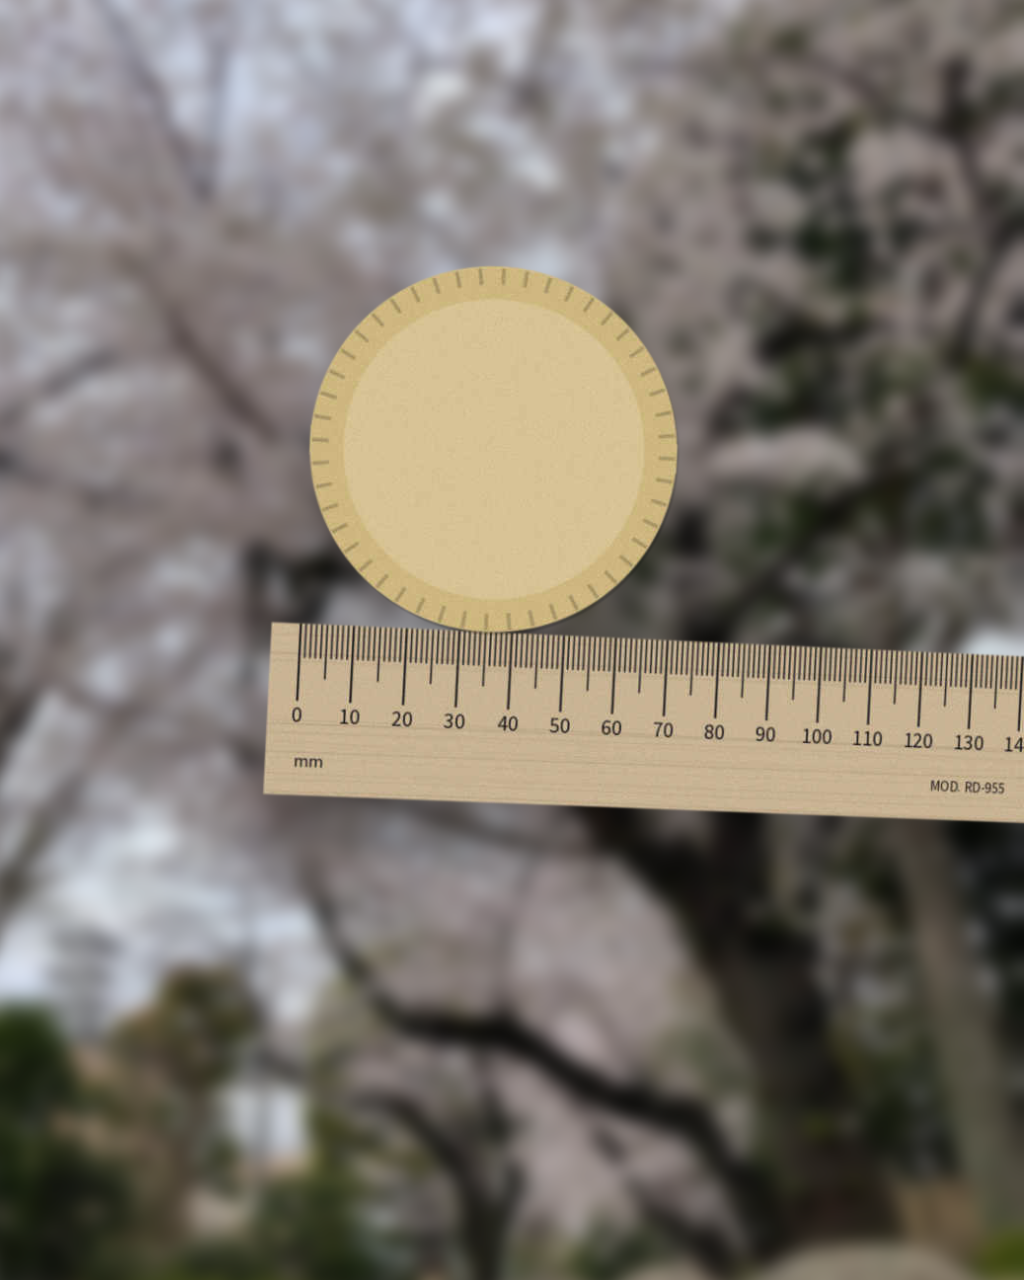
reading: 70 (mm)
